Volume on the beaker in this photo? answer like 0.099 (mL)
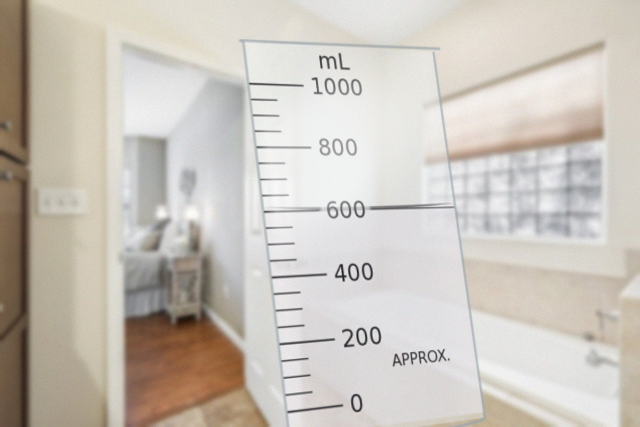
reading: 600 (mL)
